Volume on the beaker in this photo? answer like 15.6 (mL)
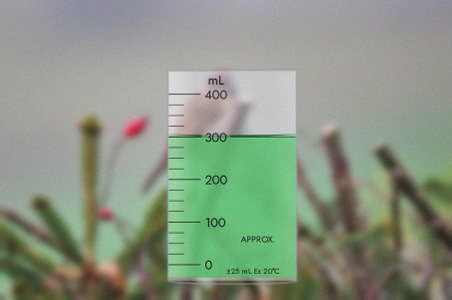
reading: 300 (mL)
